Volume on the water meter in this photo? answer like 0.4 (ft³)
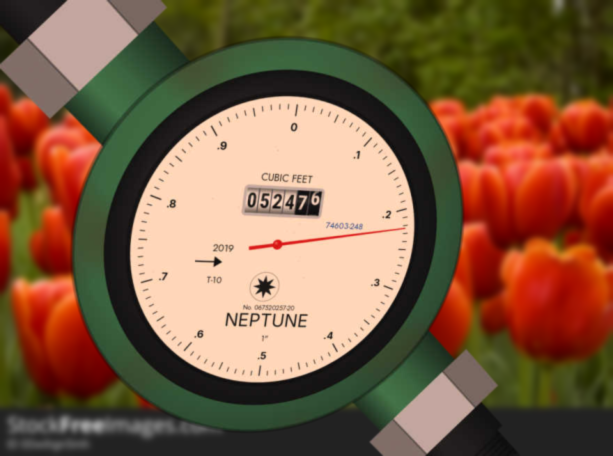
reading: 52476.22 (ft³)
